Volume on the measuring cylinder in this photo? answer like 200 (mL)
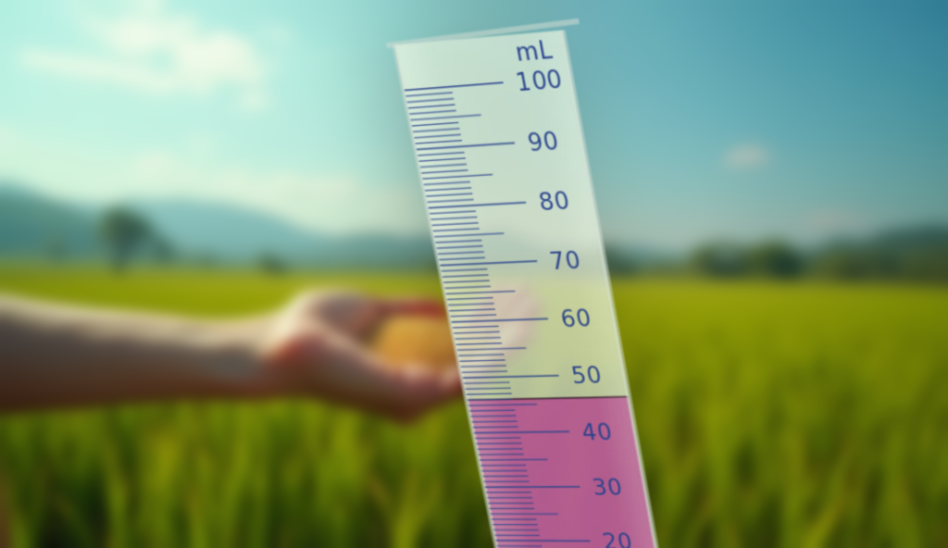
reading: 46 (mL)
